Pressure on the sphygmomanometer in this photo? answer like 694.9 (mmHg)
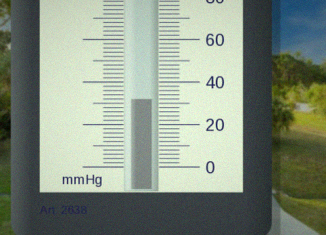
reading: 32 (mmHg)
